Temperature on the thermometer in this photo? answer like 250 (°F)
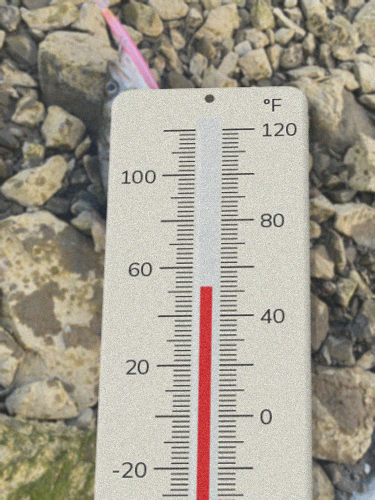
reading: 52 (°F)
